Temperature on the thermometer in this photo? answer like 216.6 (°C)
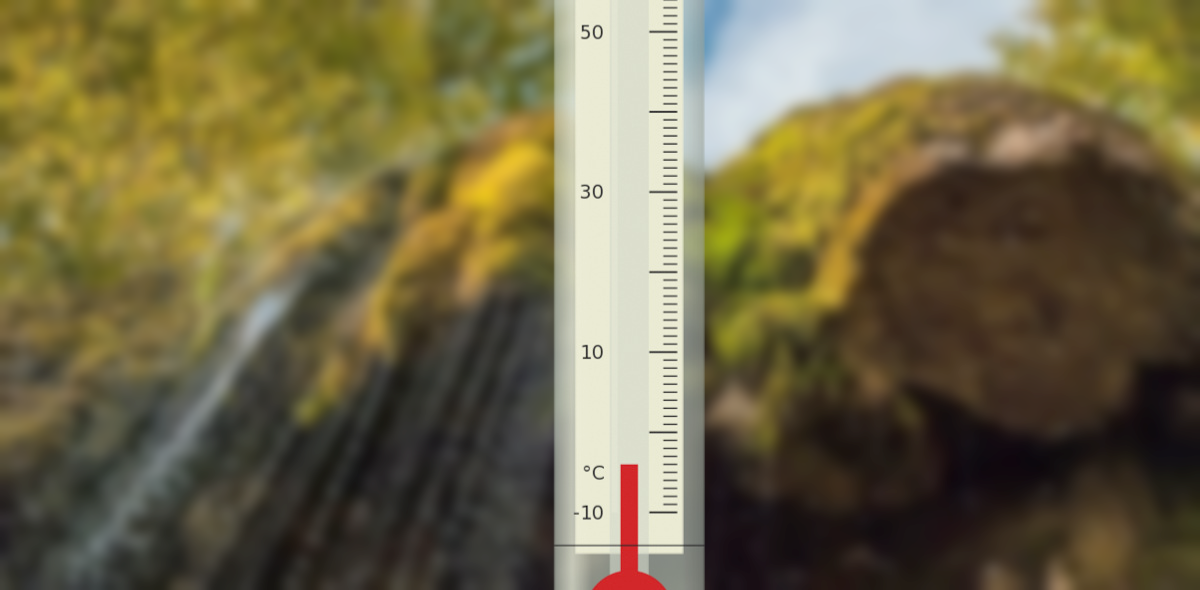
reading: -4 (°C)
